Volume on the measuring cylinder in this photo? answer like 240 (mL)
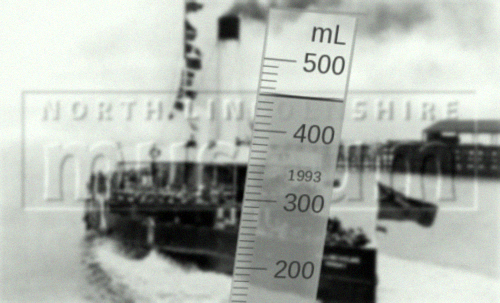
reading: 450 (mL)
